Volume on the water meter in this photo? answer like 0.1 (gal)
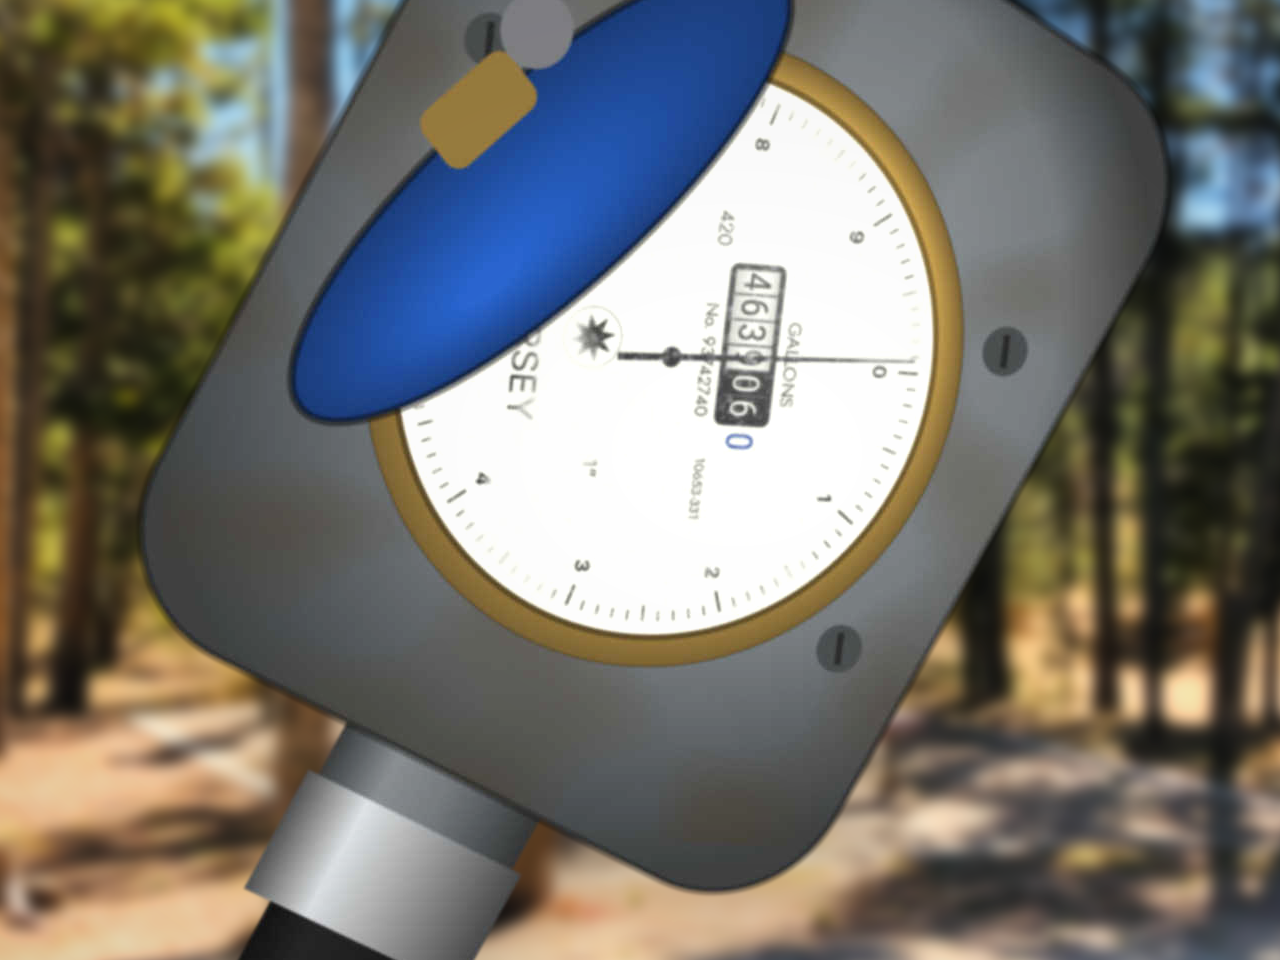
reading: 4639059.9 (gal)
